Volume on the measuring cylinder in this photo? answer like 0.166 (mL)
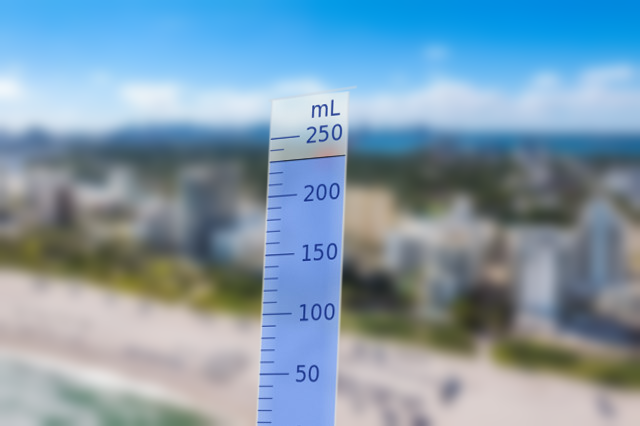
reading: 230 (mL)
